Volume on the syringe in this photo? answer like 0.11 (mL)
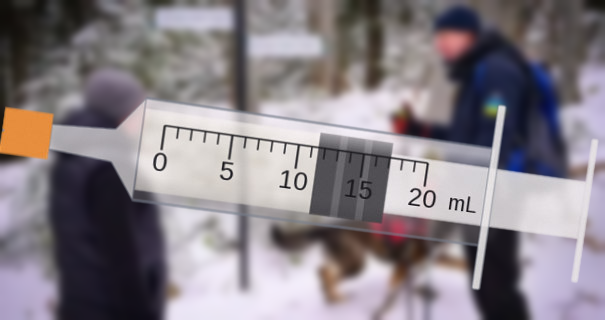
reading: 11.5 (mL)
